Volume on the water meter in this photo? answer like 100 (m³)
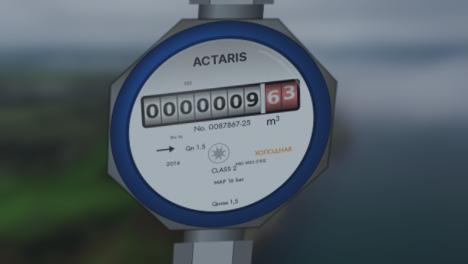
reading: 9.63 (m³)
